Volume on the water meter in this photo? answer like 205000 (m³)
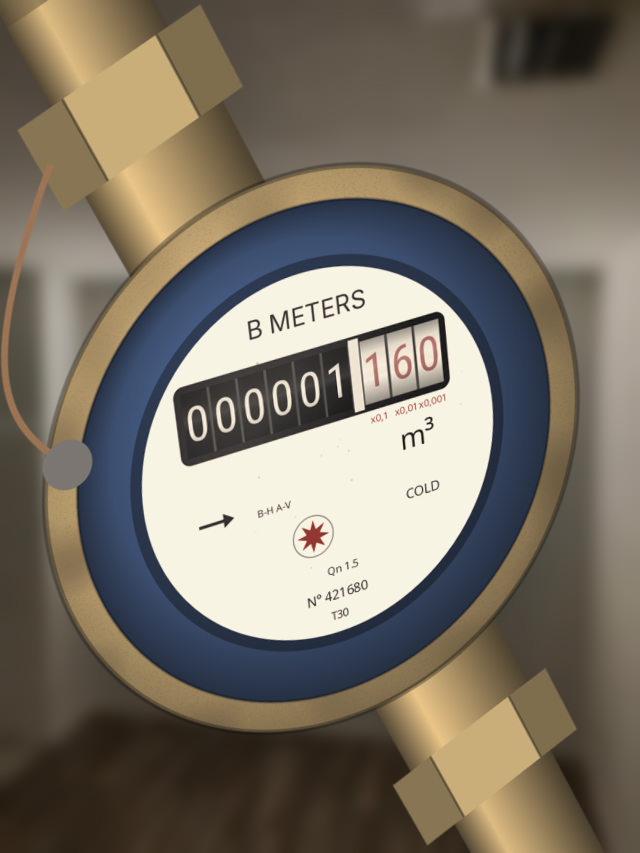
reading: 1.160 (m³)
